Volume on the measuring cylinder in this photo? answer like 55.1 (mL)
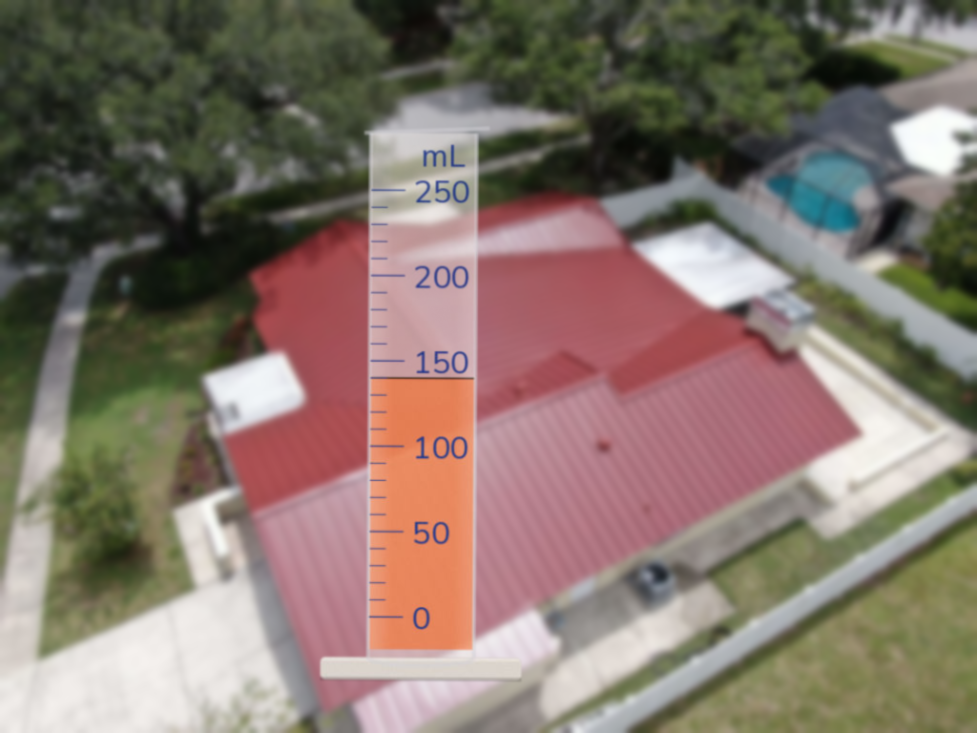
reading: 140 (mL)
